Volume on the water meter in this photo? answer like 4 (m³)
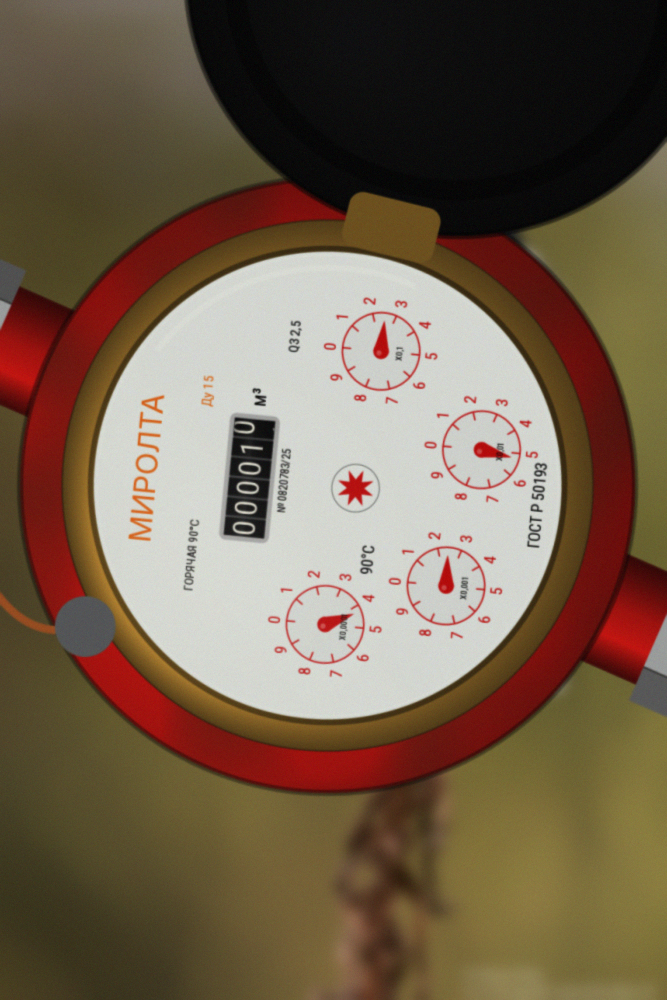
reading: 10.2524 (m³)
